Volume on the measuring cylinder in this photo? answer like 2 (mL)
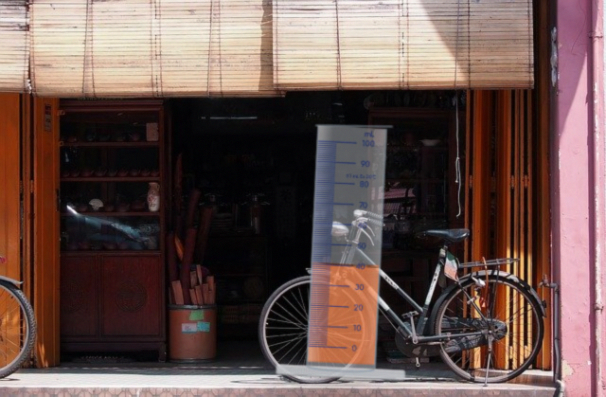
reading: 40 (mL)
